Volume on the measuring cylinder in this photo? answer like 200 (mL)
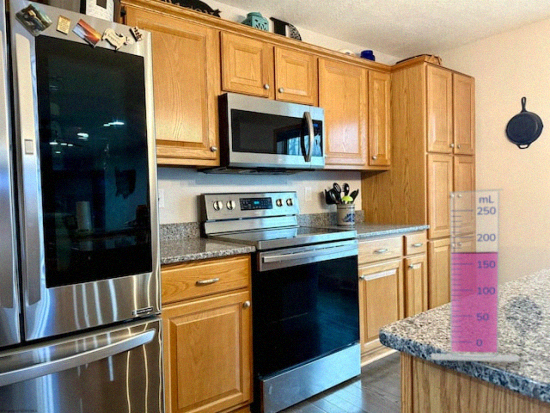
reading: 170 (mL)
